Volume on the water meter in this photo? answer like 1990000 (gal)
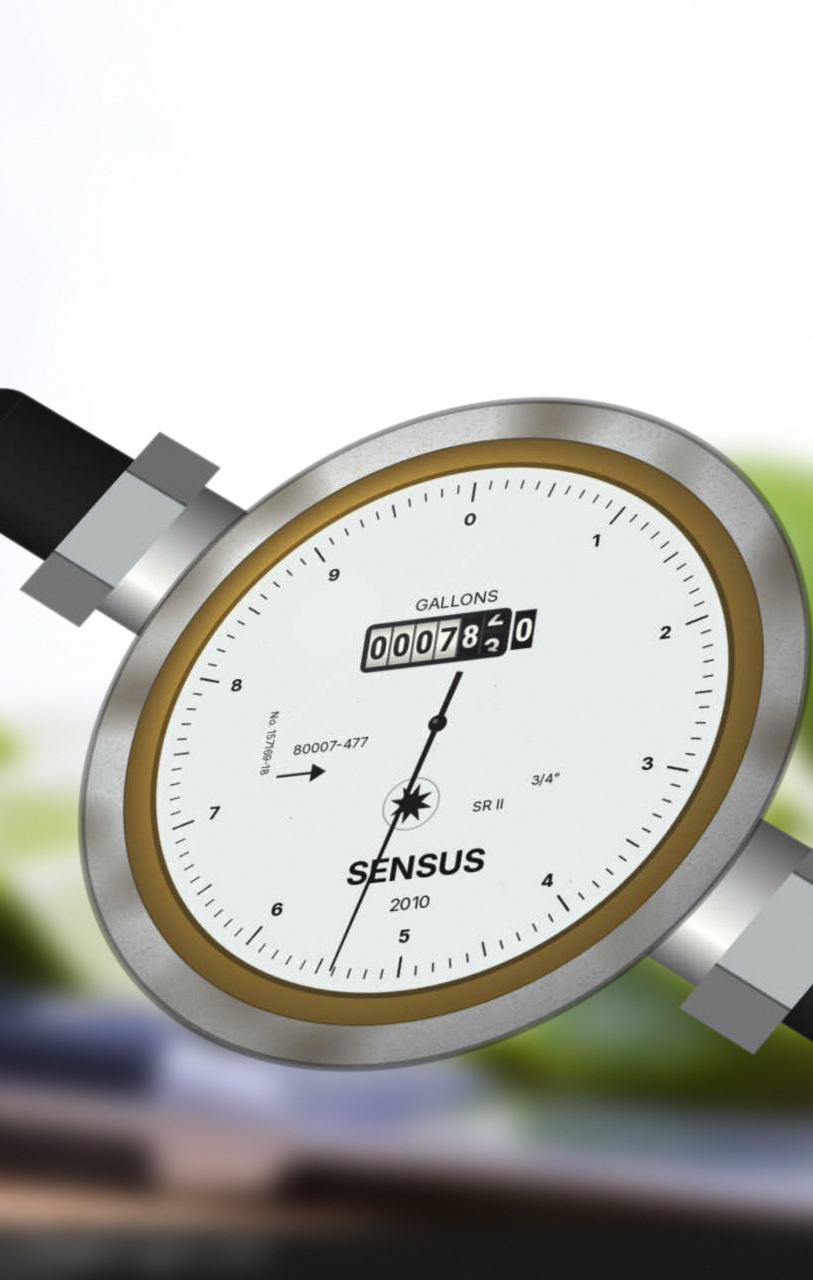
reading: 7825.4 (gal)
